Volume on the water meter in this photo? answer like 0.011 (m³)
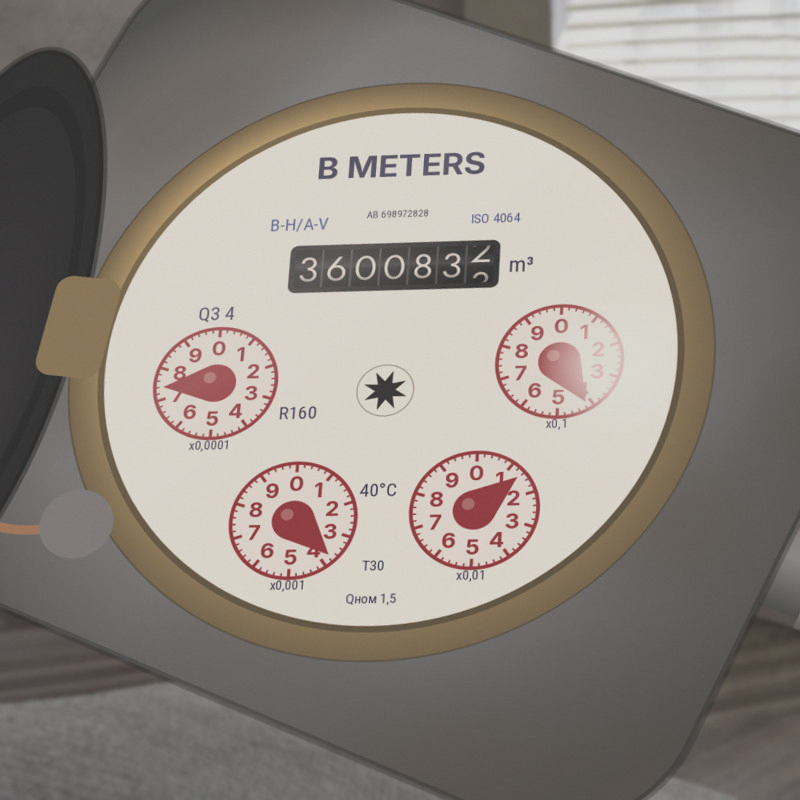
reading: 3600832.4137 (m³)
